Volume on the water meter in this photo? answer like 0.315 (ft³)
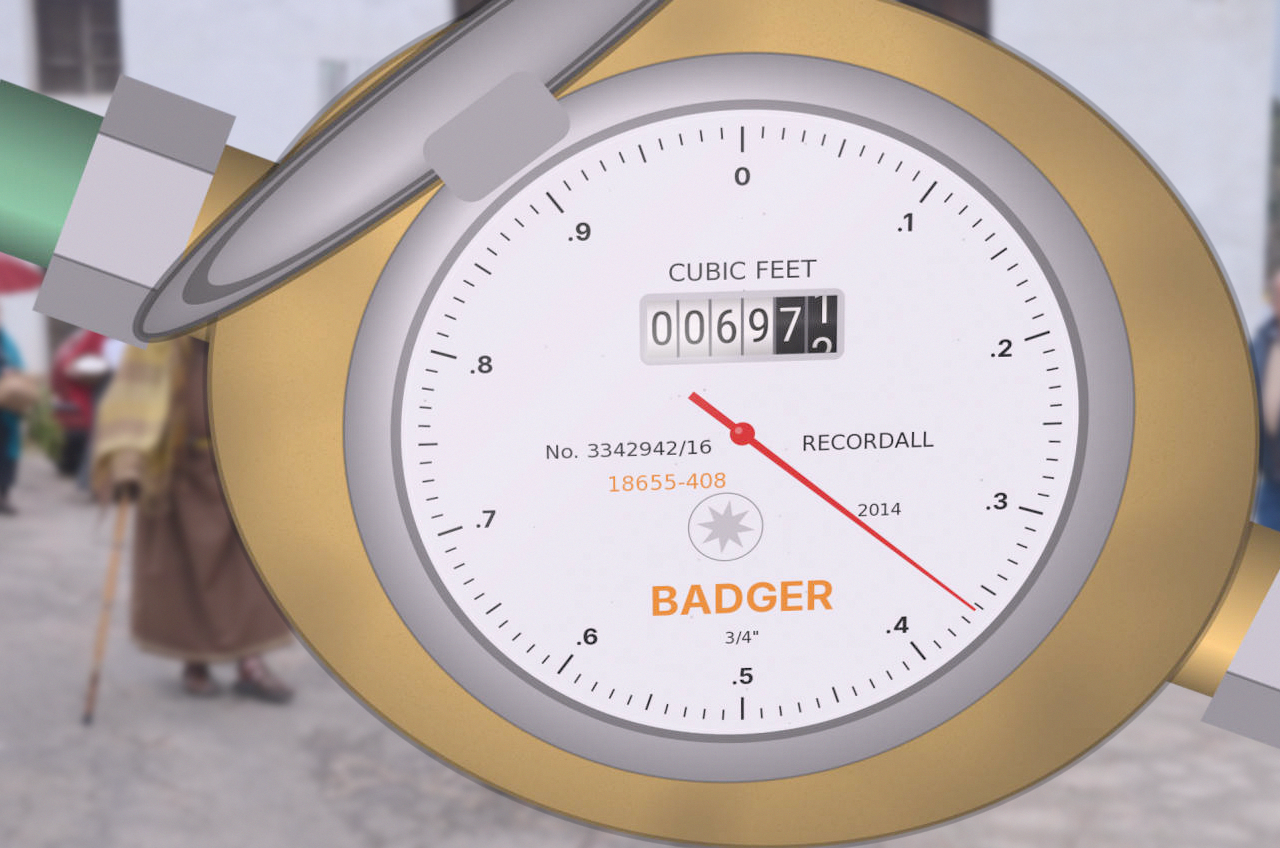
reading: 6971.36 (ft³)
